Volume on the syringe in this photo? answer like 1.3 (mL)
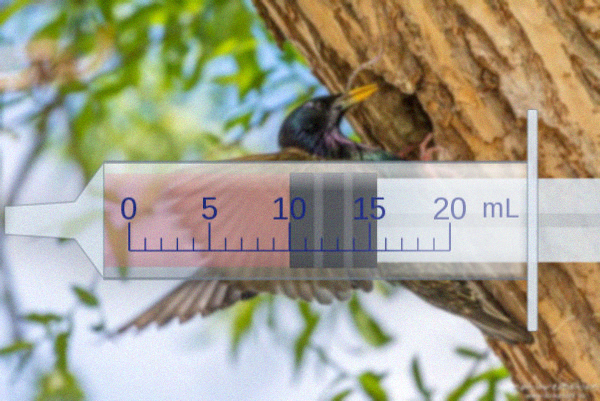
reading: 10 (mL)
